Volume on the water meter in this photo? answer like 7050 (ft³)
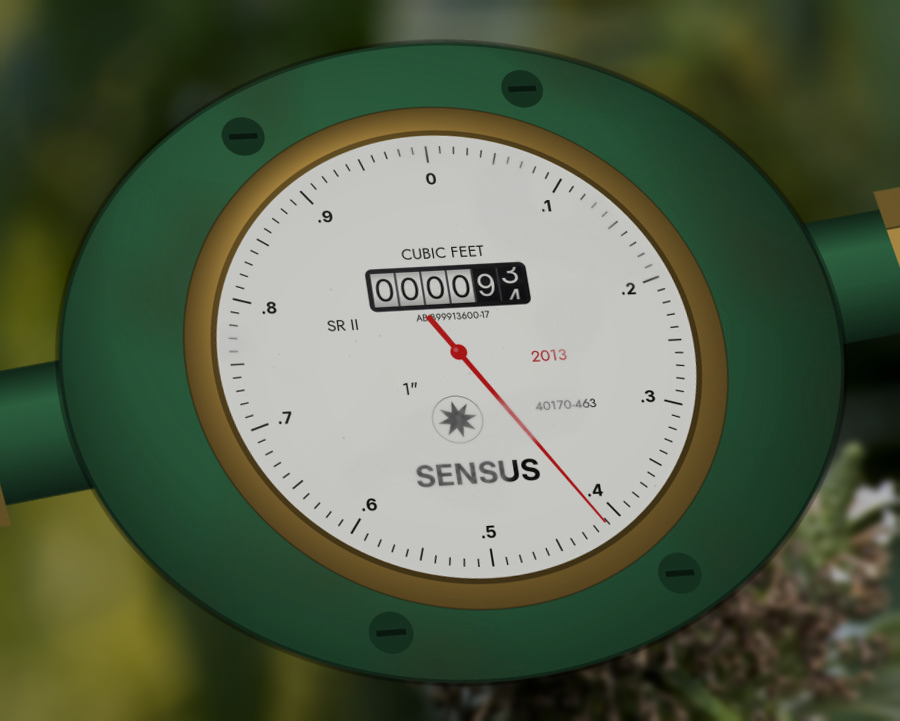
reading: 93.41 (ft³)
